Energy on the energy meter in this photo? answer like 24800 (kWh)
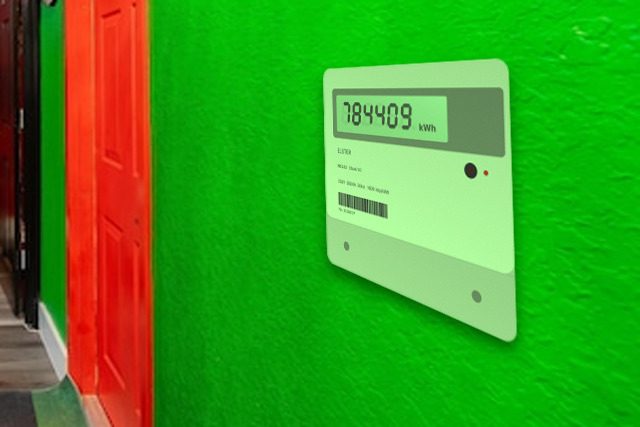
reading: 784409 (kWh)
